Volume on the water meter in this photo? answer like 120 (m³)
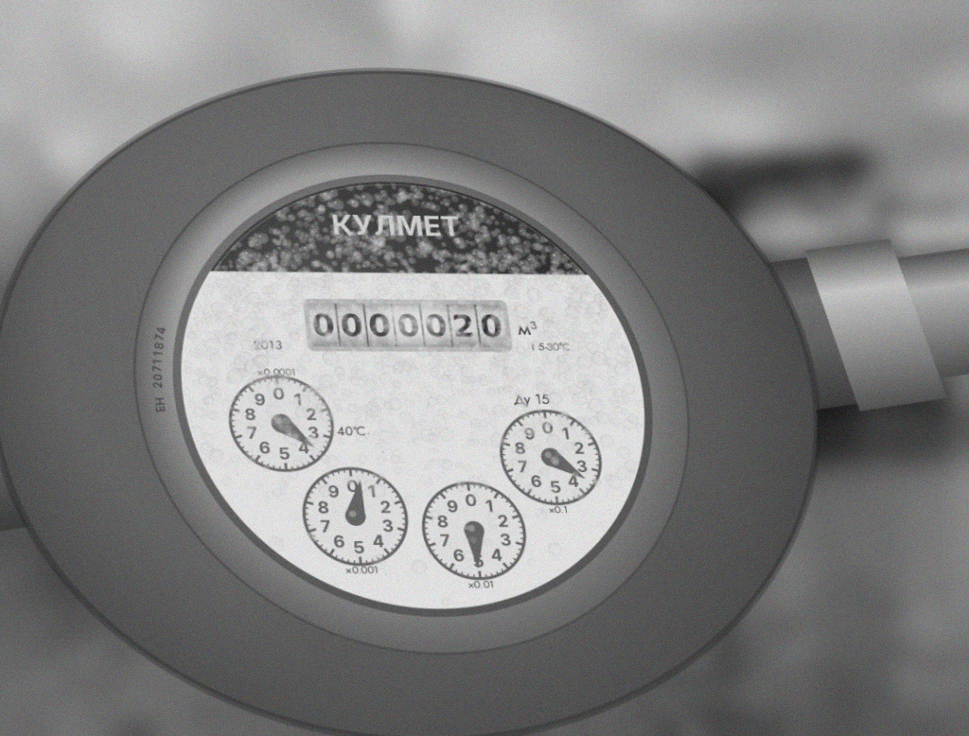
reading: 20.3503 (m³)
